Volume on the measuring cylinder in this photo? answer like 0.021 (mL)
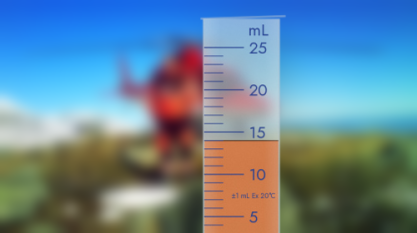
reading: 14 (mL)
